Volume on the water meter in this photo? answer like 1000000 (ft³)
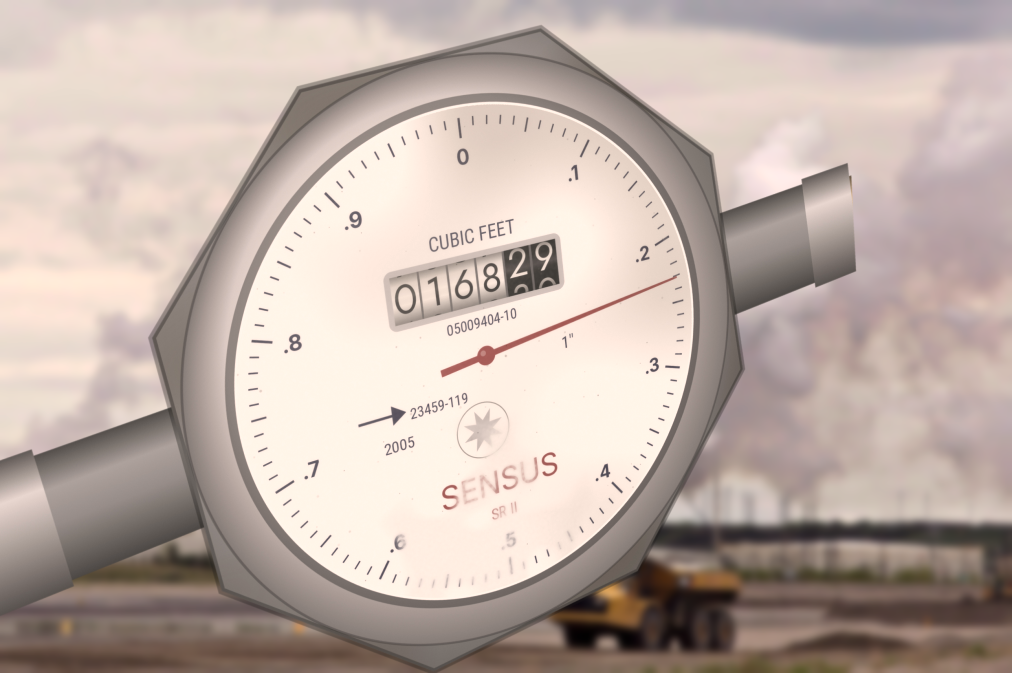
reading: 16829.23 (ft³)
